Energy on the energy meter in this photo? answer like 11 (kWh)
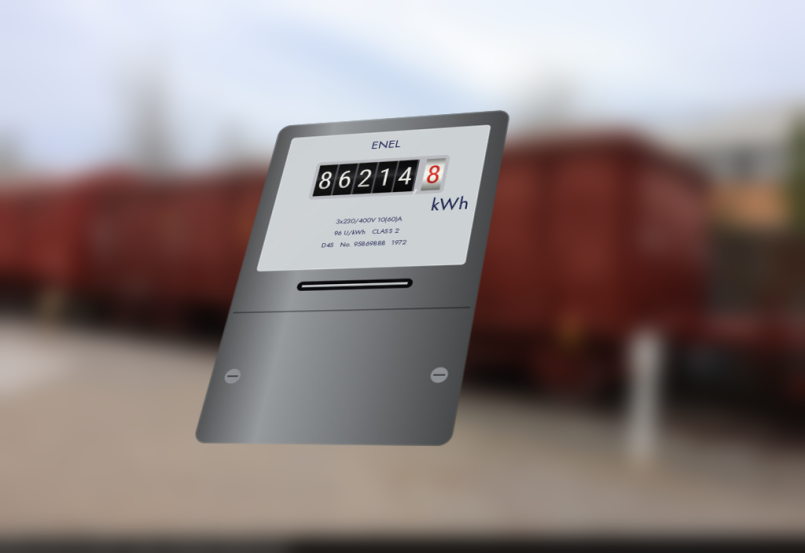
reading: 86214.8 (kWh)
